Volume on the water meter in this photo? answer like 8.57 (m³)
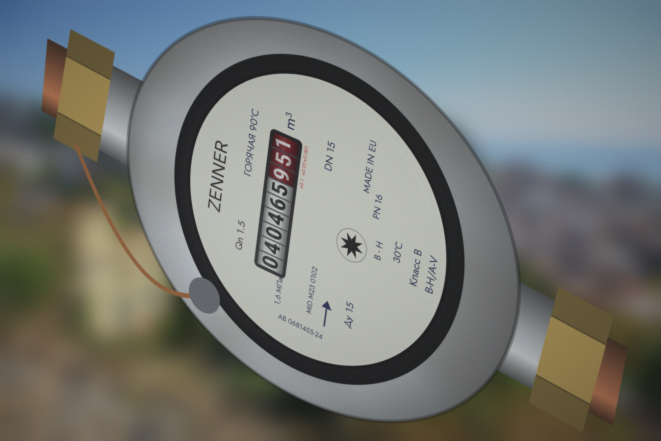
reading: 40465.951 (m³)
